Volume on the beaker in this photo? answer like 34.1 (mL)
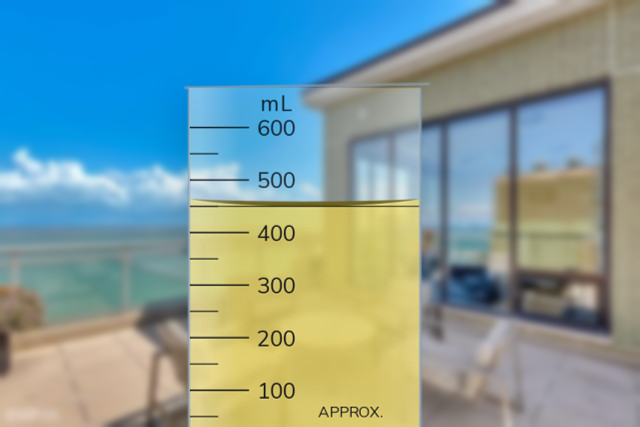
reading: 450 (mL)
